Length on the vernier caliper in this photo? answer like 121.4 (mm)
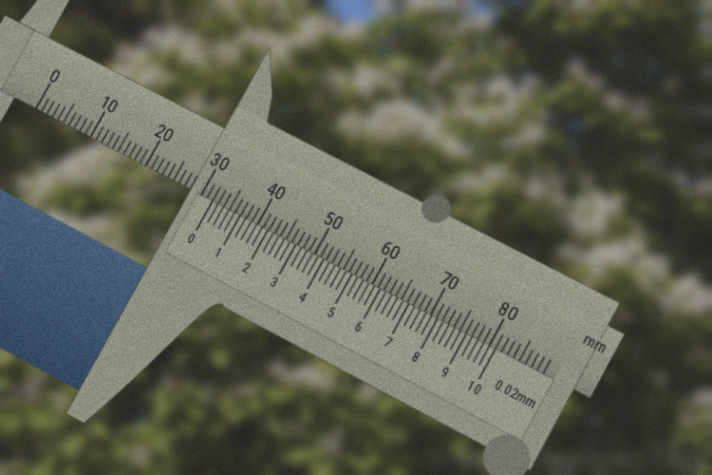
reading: 32.0 (mm)
